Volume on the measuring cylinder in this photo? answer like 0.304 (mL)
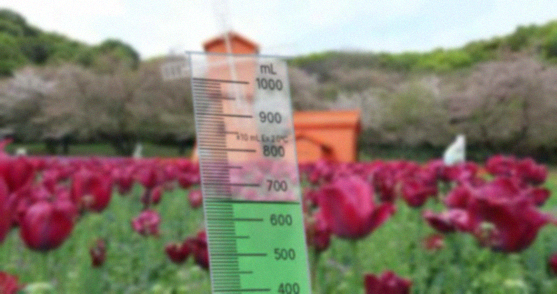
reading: 650 (mL)
